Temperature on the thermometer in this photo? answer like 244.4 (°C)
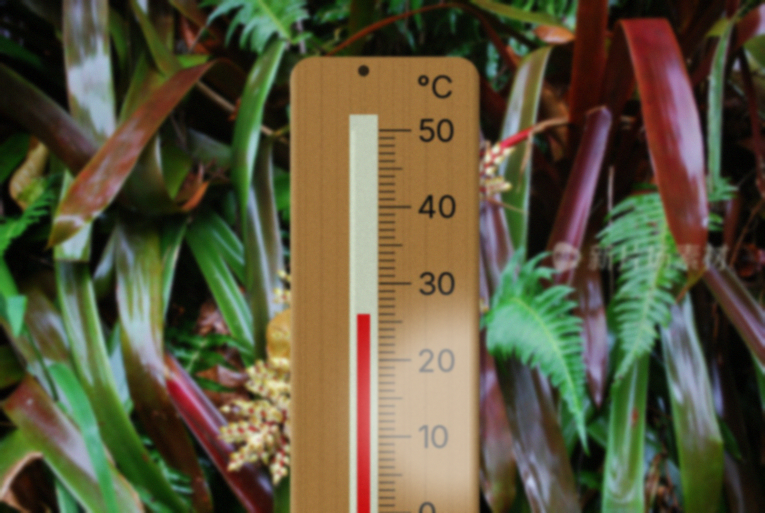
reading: 26 (°C)
